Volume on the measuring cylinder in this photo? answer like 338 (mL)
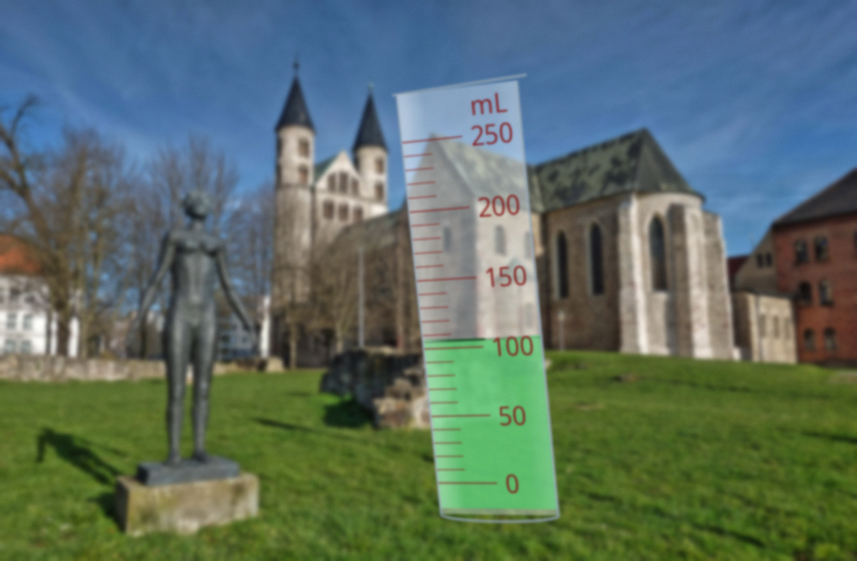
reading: 105 (mL)
